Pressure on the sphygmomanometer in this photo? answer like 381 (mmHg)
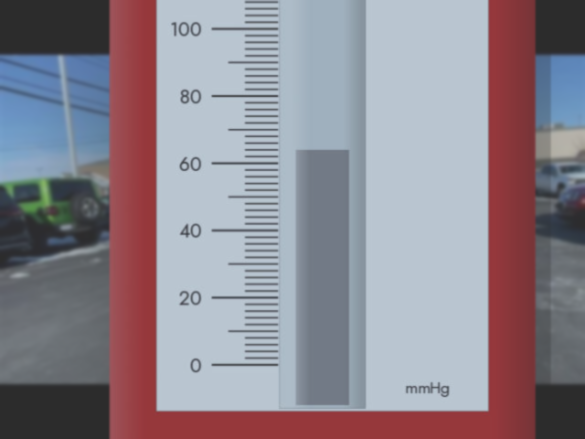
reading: 64 (mmHg)
